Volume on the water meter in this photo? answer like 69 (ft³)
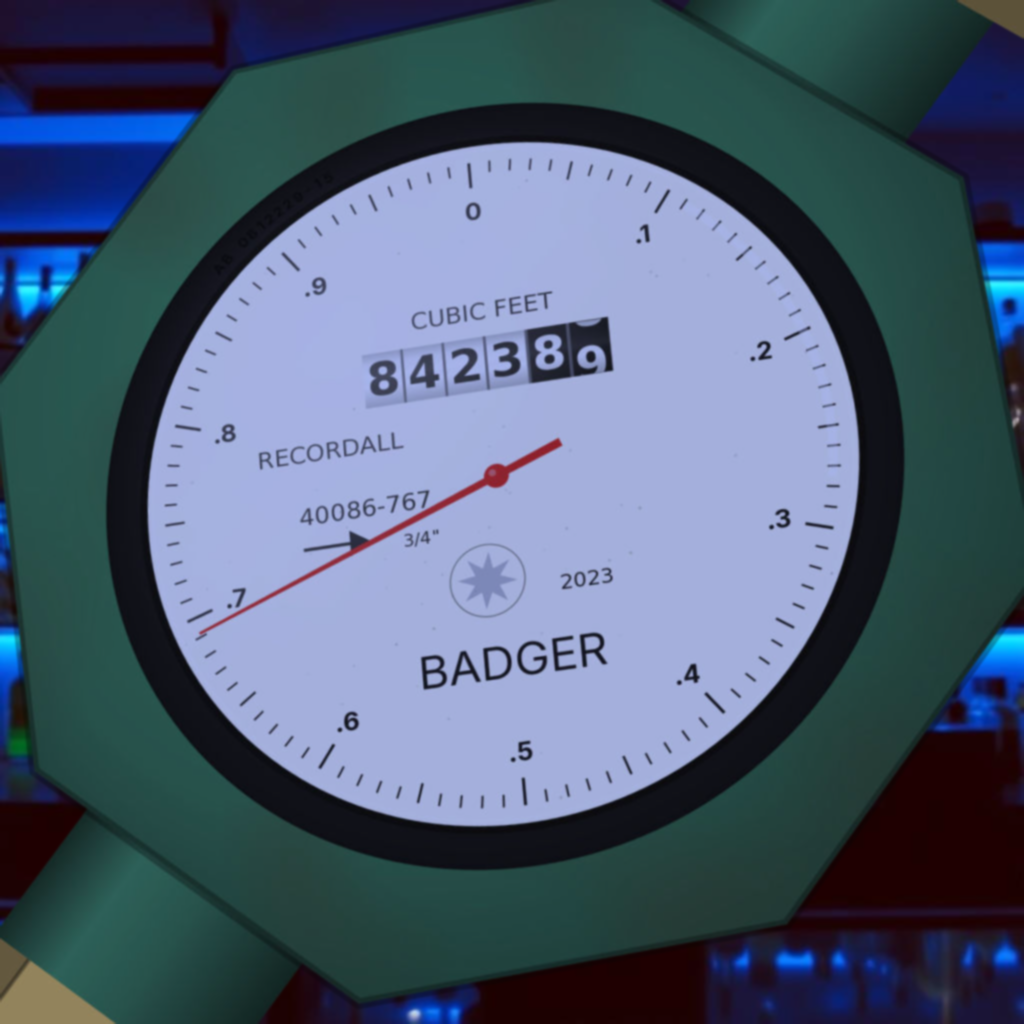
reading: 842388.69 (ft³)
